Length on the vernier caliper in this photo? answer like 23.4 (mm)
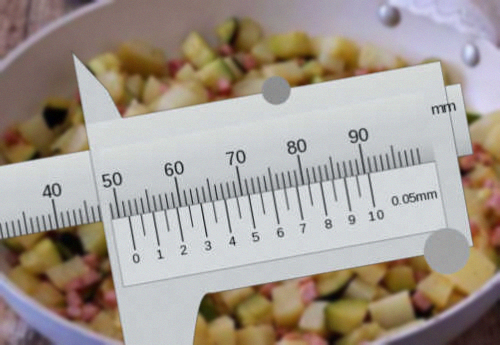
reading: 51.6 (mm)
